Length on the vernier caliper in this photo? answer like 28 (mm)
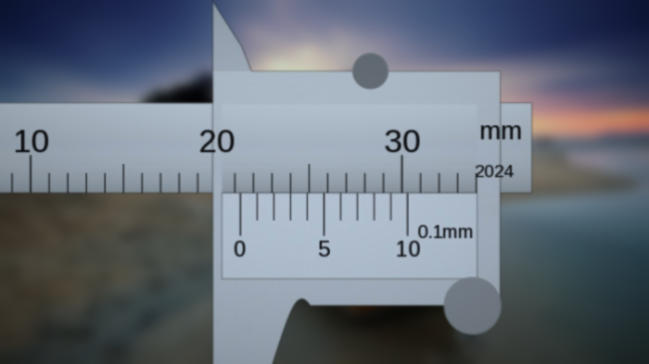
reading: 21.3 (mm)
